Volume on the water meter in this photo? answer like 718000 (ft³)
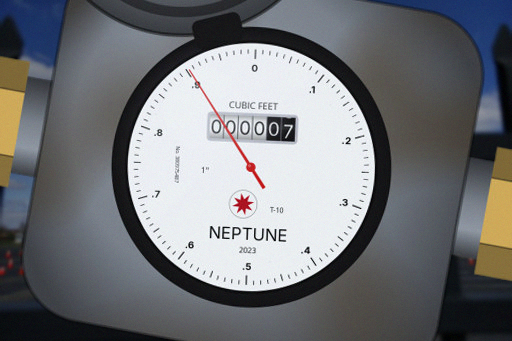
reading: 6.90 (ft³)
